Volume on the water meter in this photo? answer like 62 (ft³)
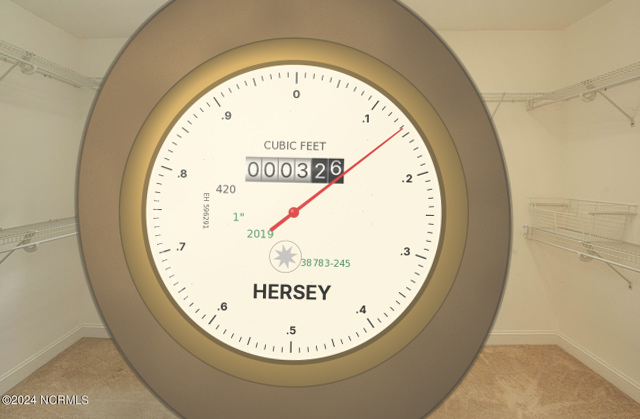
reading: 326.14 (ft³)
